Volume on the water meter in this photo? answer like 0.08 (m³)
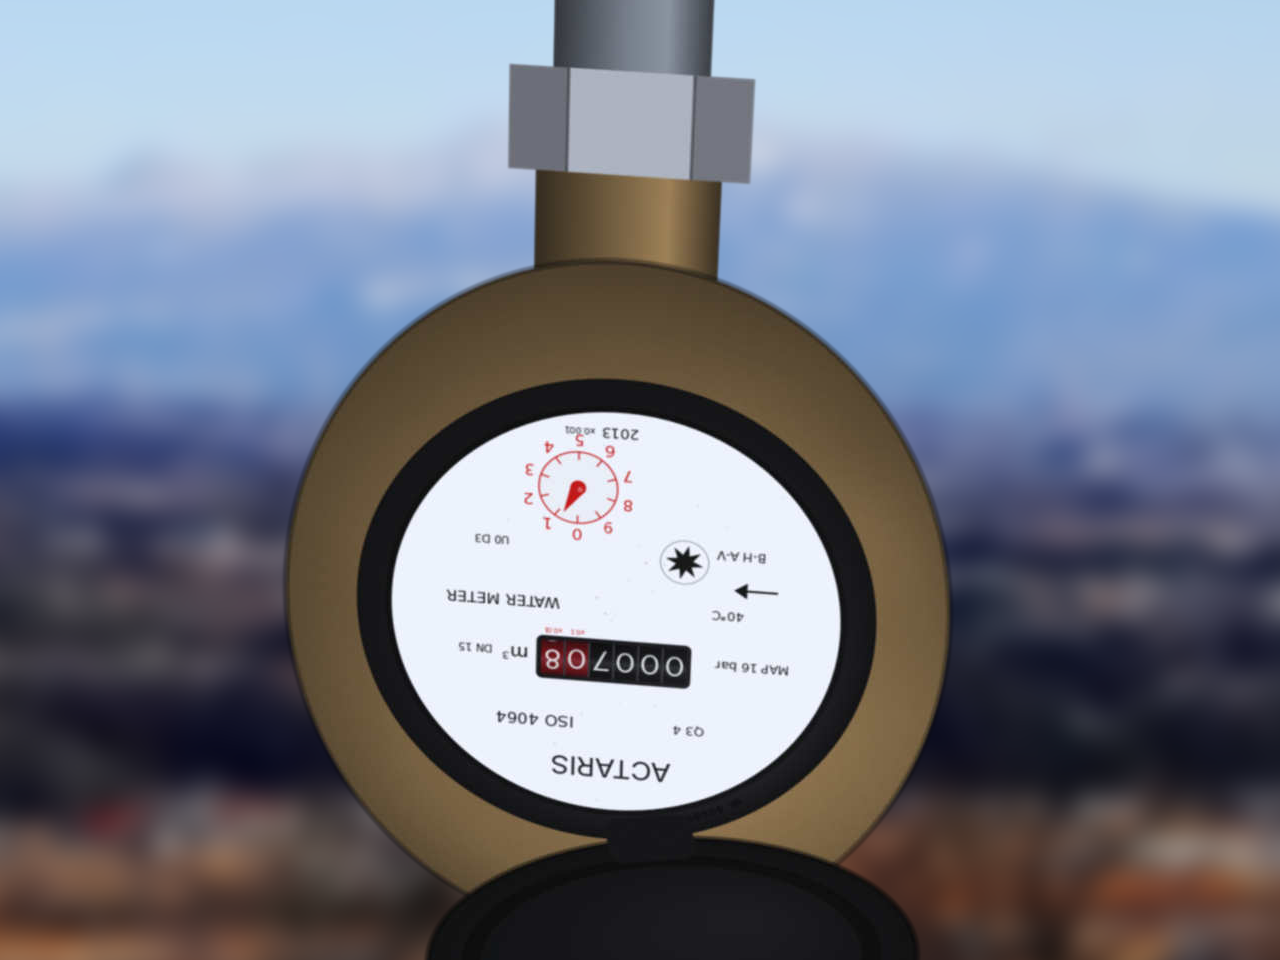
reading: 7.080 (m³)
